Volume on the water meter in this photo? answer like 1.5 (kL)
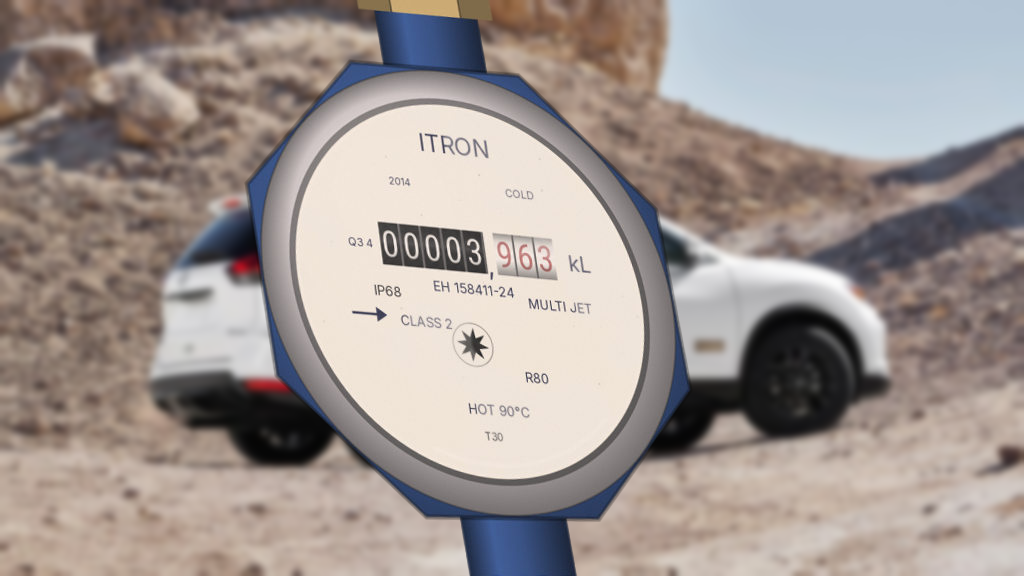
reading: 3.963 (kL)
